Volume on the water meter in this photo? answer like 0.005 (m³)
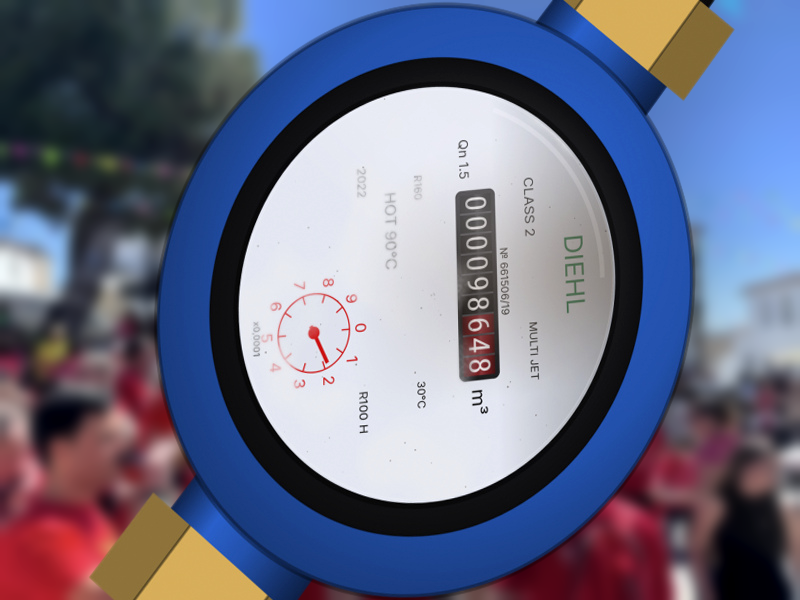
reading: 98.6481 (m³)
